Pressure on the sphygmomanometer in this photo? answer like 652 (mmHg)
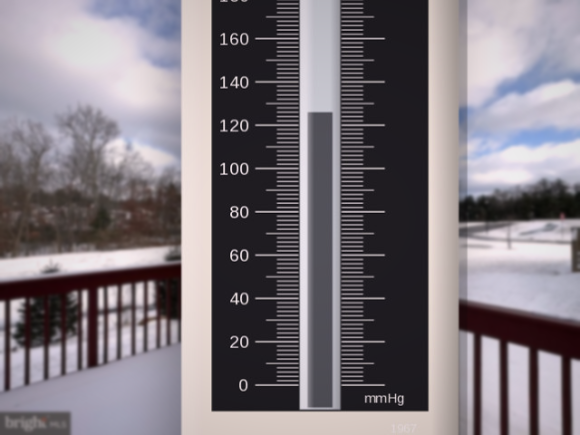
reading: 126 (mmHg)
